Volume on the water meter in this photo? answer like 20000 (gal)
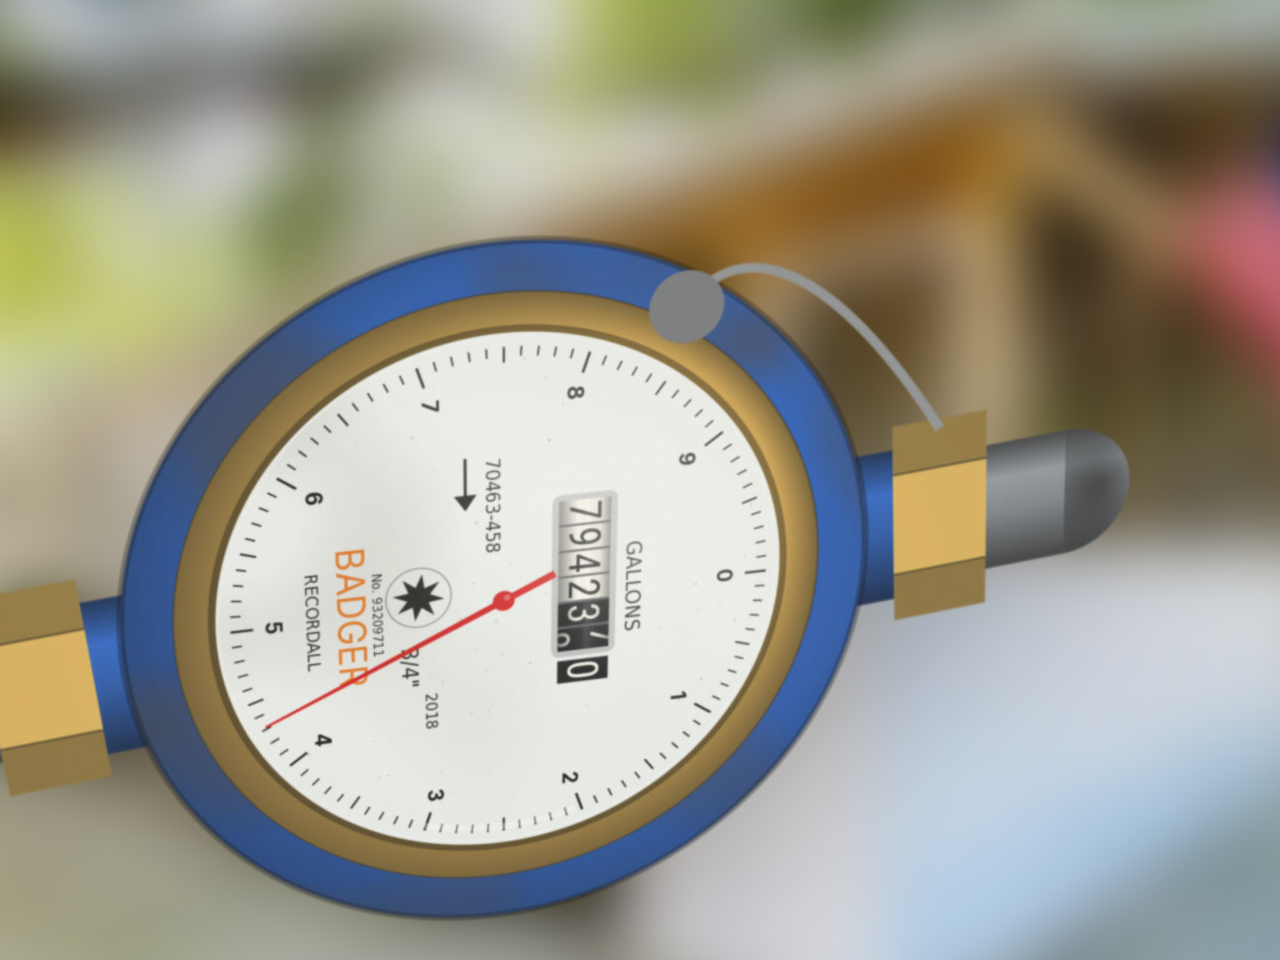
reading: 7942374.3 (gal)
